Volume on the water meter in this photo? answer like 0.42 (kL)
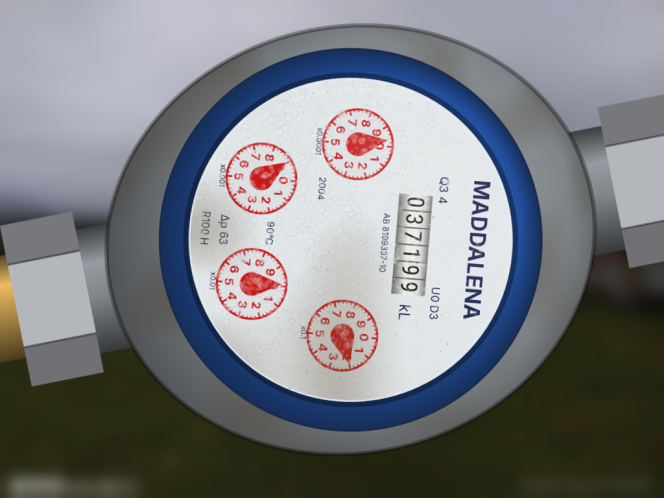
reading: 37199.1989 (kL)
